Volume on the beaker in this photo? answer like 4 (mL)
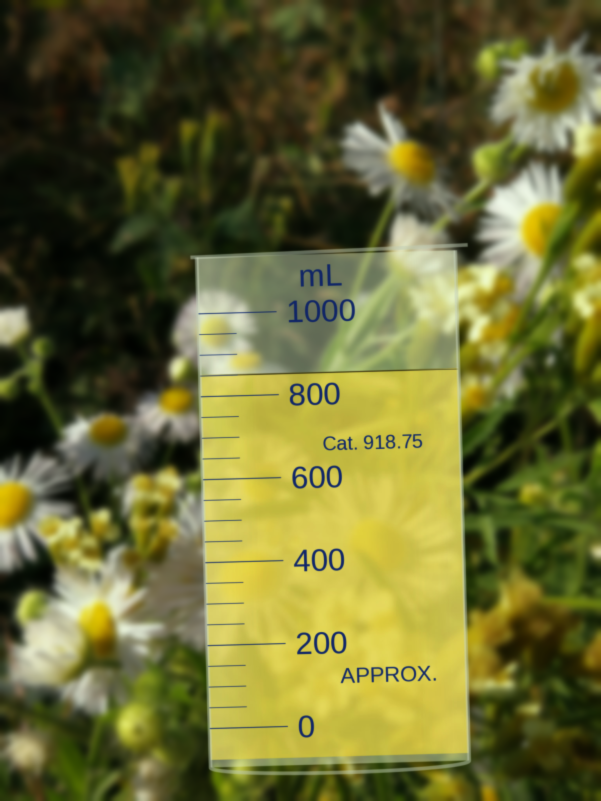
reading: 850 (mL)
